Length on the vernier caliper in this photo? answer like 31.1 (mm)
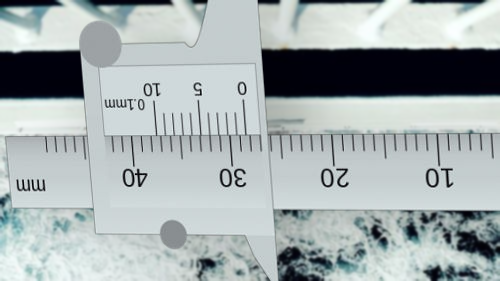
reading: 28.4 (mm)
